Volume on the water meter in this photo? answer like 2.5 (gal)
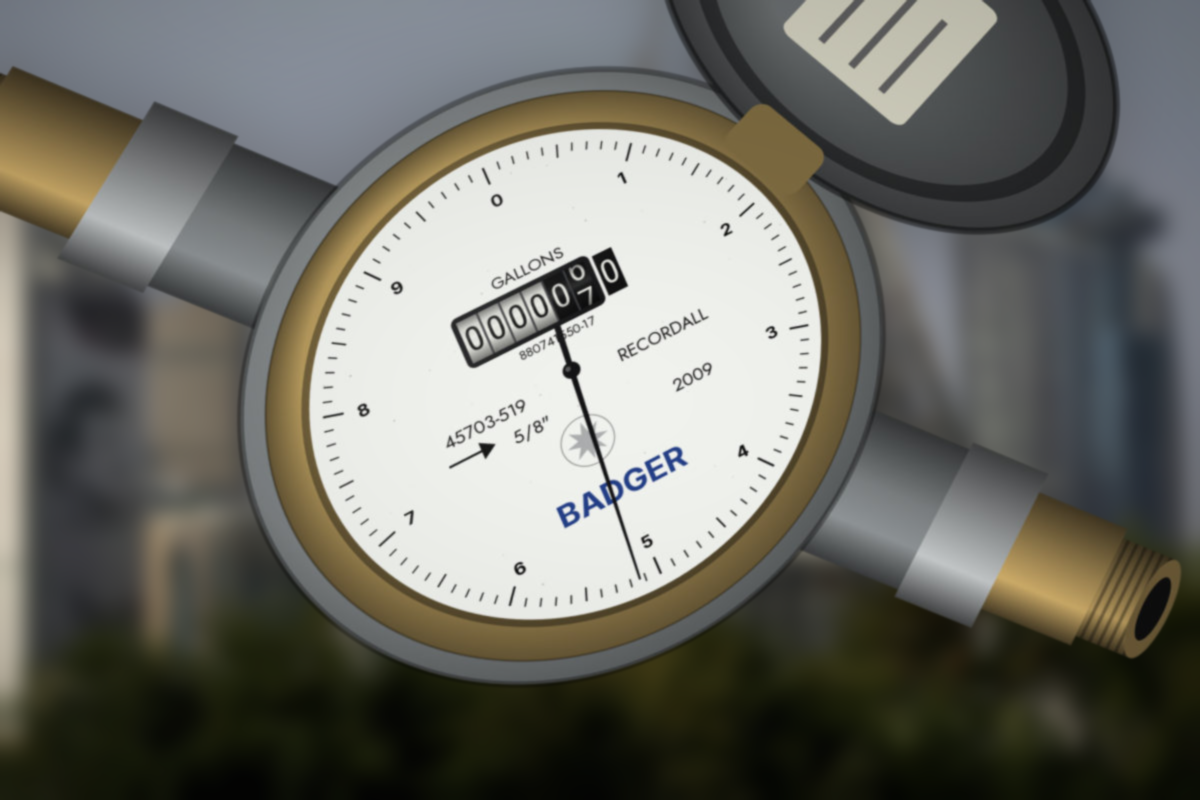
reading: 65.1 (gal)
